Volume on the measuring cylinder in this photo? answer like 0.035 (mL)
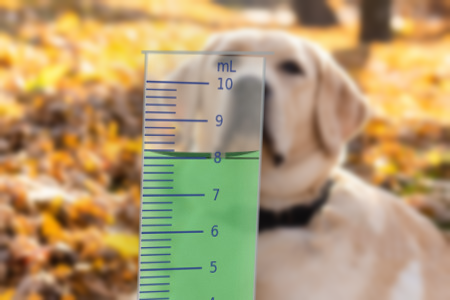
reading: 8 (mL)
